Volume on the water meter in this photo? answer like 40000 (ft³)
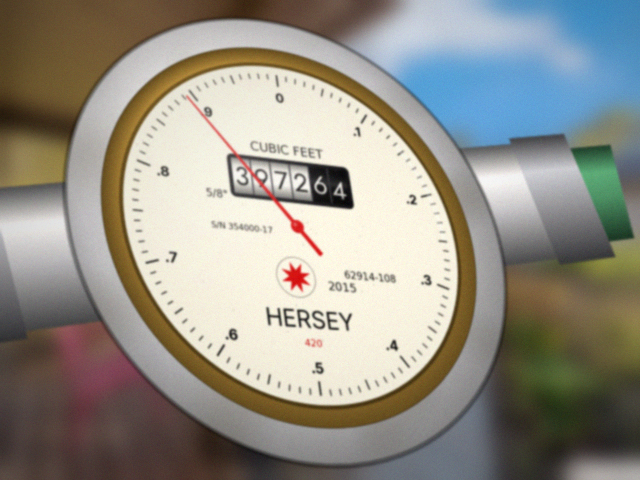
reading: 397263.89 (ft³)
